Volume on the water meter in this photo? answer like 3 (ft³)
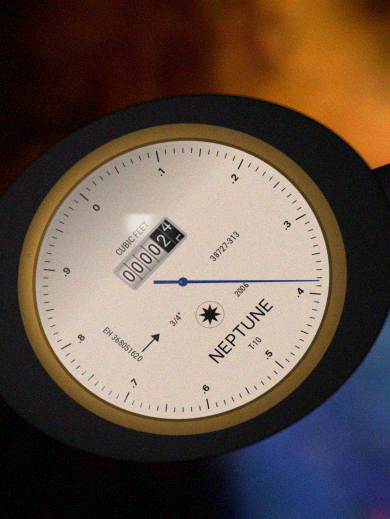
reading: 24.38 (ft³)
